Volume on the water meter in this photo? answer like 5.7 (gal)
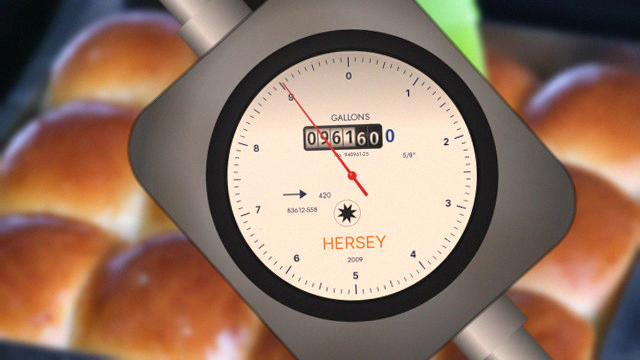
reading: 961599.0 (gal)
